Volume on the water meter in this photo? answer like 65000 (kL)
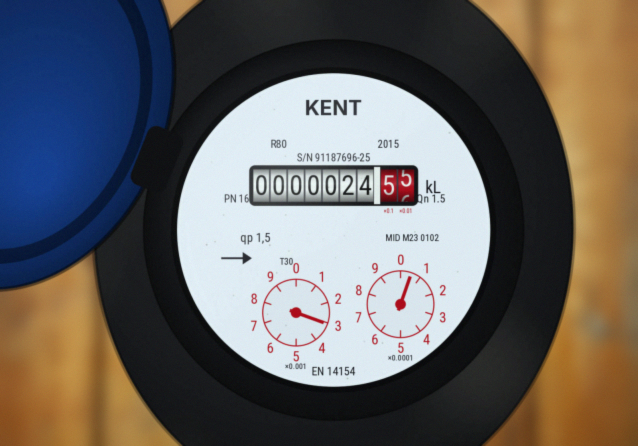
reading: 24.5530 (kL)
